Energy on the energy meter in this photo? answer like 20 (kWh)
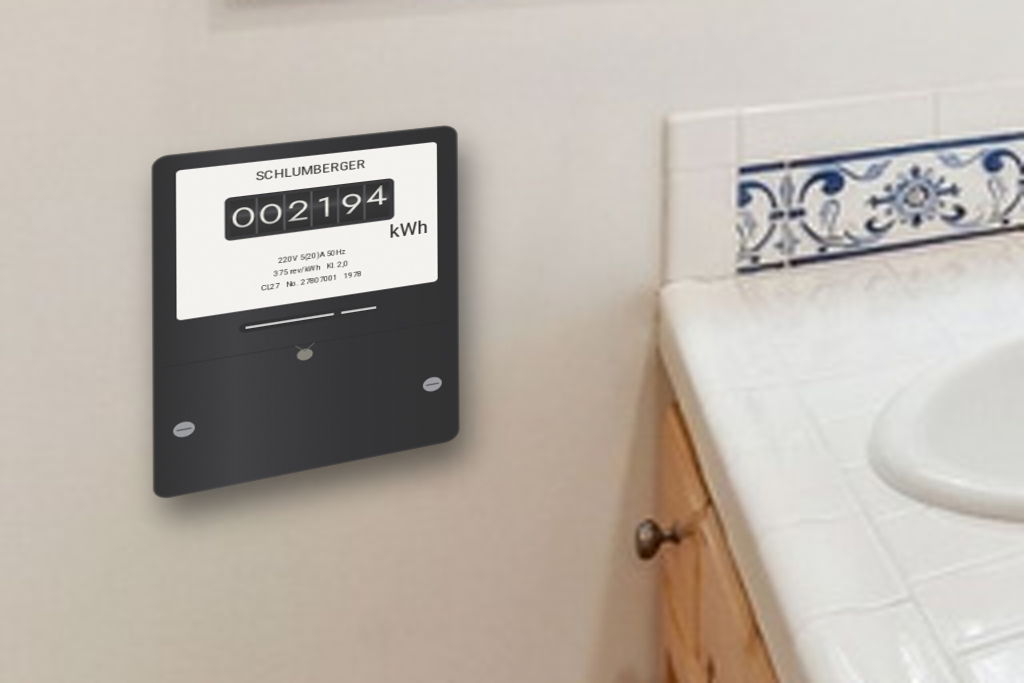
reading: 2194 (kWh)
